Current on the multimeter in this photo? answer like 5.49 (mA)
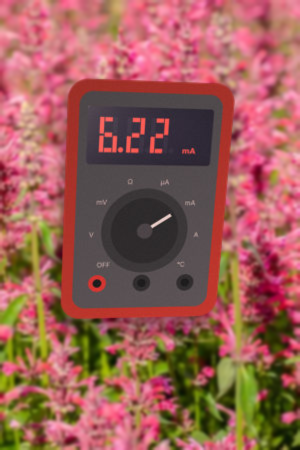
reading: 6.22 (mA)
